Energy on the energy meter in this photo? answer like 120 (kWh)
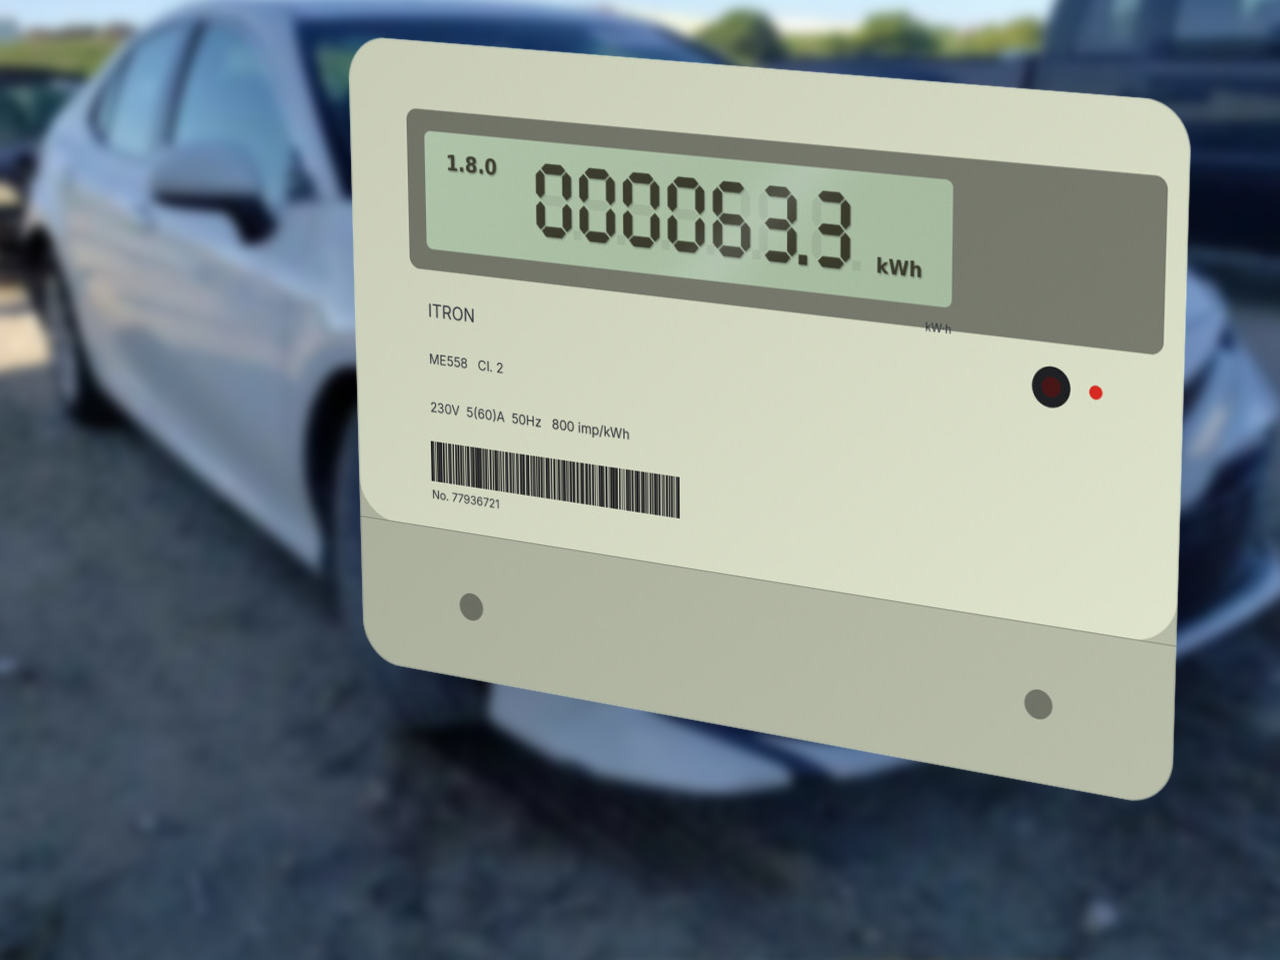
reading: 63.3 (kWh)
